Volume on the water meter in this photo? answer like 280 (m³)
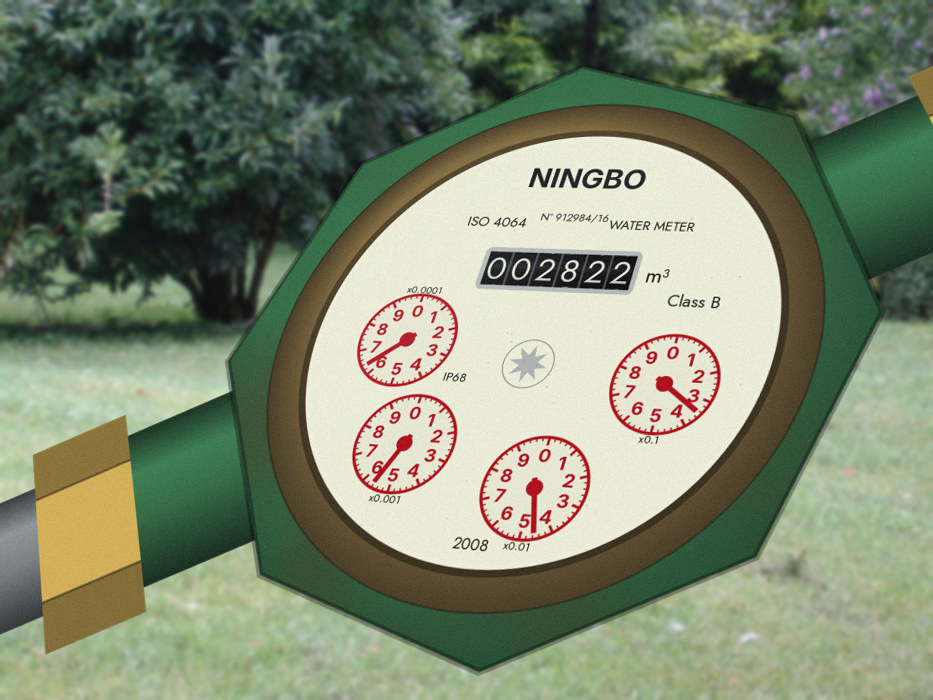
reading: 2822.3456 (m³)
